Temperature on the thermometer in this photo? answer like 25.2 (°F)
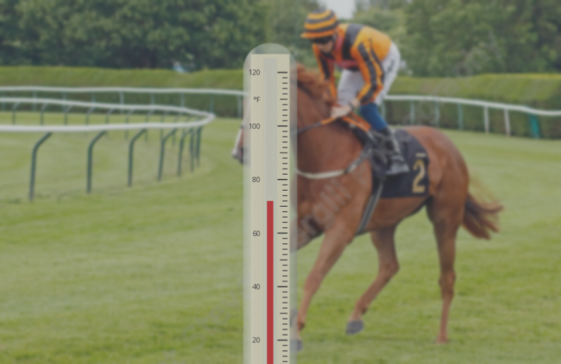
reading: 72 (°F)
